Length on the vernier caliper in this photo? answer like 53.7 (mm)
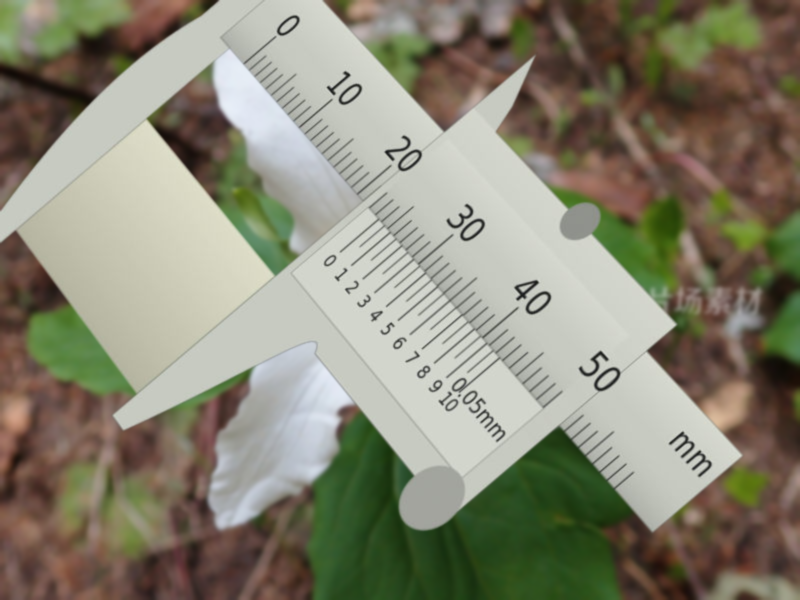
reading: 23.6 (mm)
